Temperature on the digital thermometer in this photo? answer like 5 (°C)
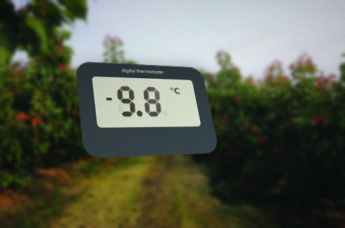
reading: -9.8 (°C)
